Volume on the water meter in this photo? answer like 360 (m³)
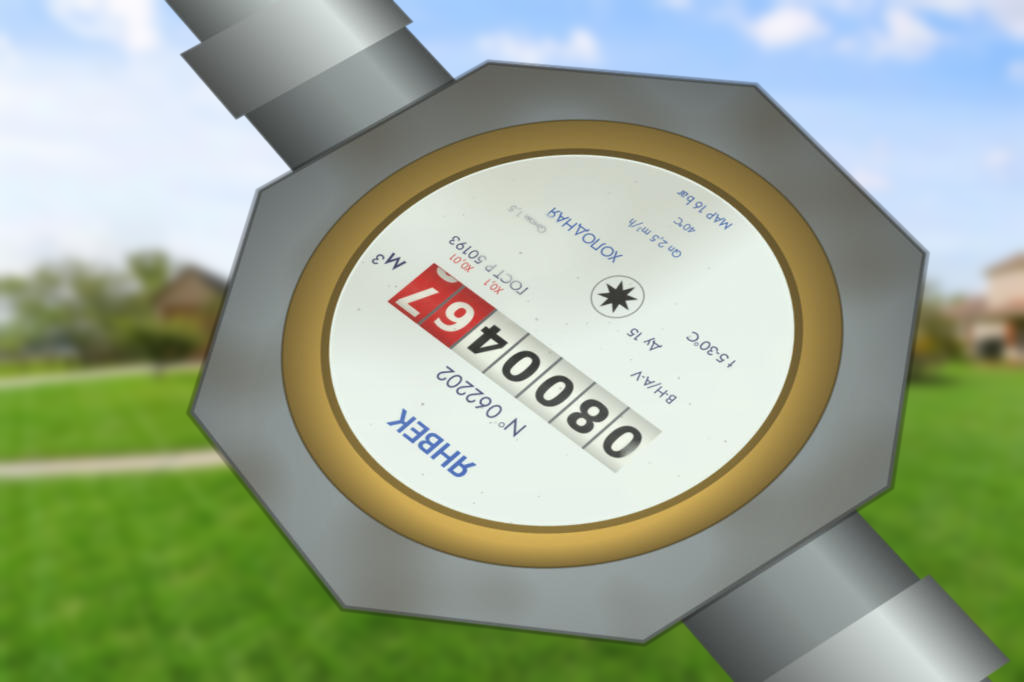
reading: 8004.67 (m³)
